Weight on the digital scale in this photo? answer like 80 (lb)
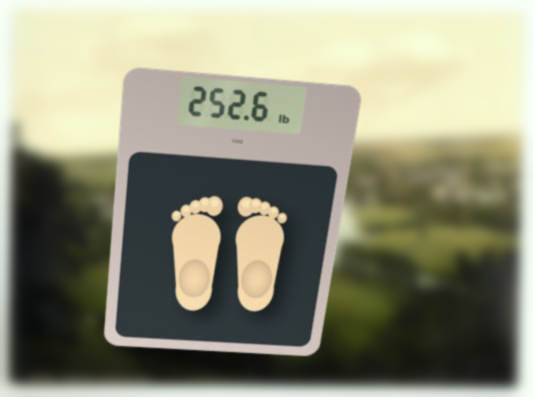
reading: 252.6 (lb)
